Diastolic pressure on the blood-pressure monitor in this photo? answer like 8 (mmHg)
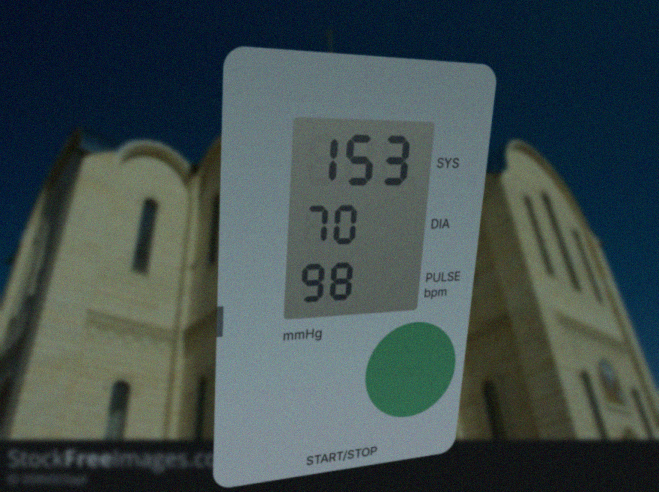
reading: 70 (mmHg)
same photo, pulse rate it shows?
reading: 98 (bpm)
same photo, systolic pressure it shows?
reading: 153 (mmHg)
